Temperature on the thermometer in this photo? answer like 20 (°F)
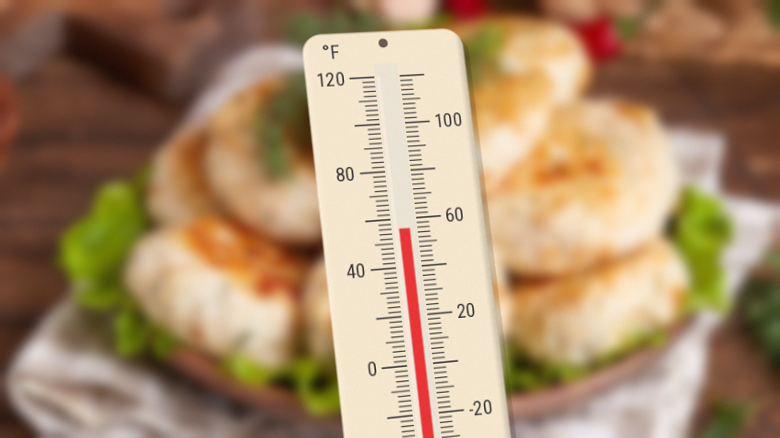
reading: 56 (°F)
